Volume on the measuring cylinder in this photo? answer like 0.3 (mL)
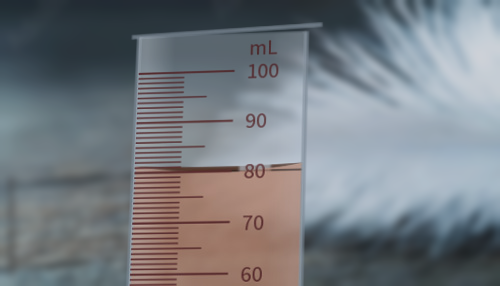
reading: 80 (mL)
